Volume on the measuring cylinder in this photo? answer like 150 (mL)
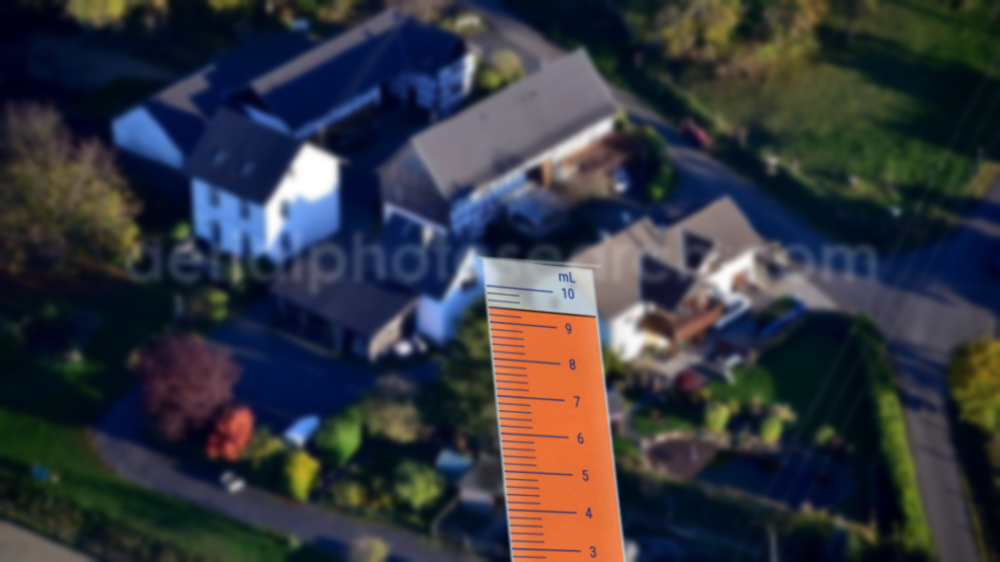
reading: 9.4 (mL)
